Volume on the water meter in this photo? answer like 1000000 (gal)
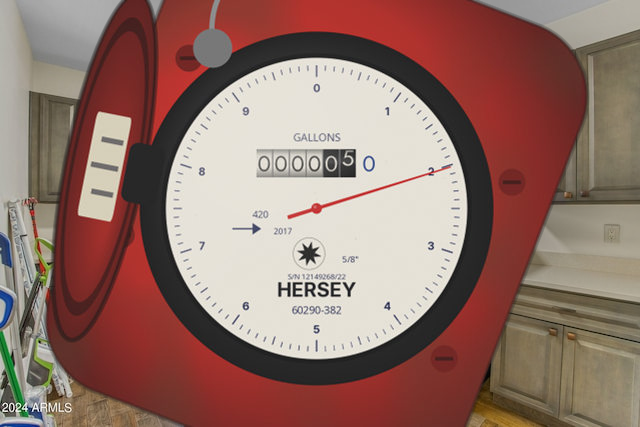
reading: 52.0 (gal)
